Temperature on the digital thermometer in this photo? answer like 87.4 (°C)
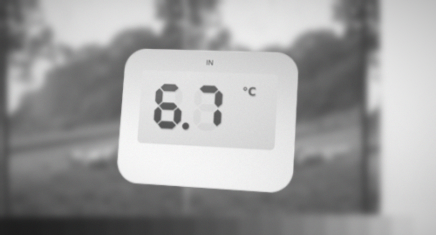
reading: 6.7 (°C)
